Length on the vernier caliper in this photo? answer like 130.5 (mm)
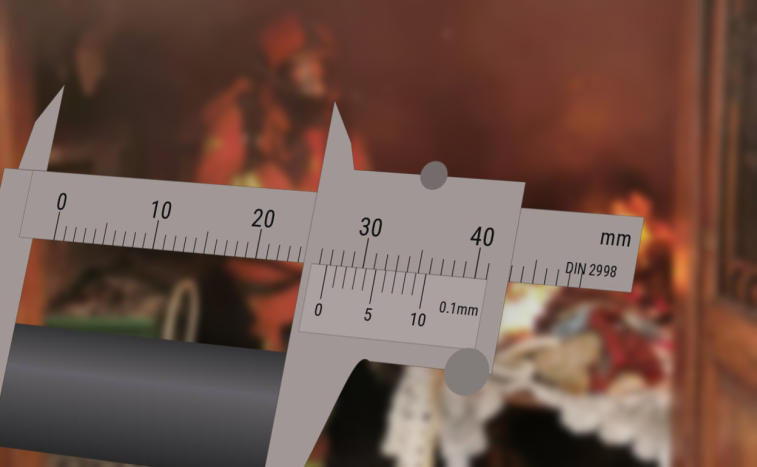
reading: 26.7 (mm)
